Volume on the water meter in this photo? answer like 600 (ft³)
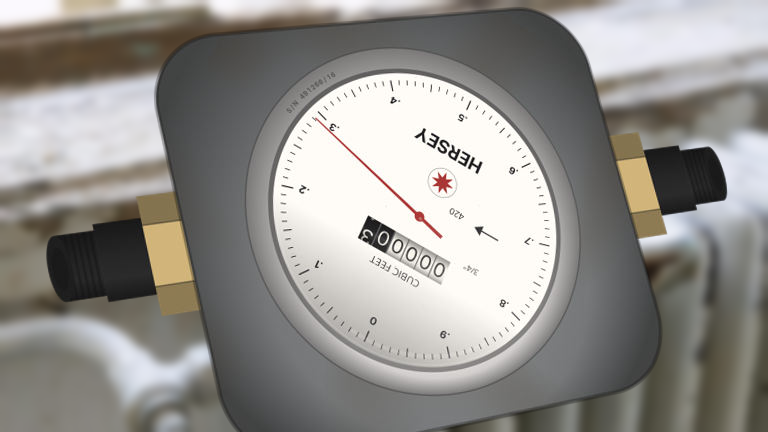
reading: 3.29 (ft³)
